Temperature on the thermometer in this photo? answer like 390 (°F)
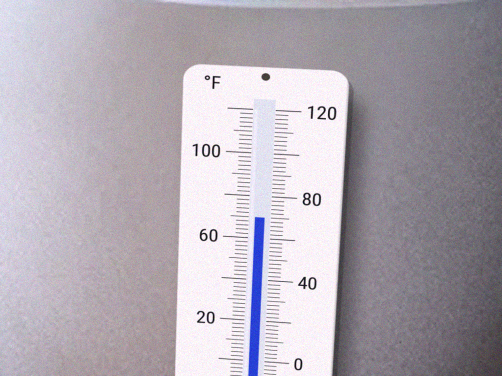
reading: 70 (°F)
